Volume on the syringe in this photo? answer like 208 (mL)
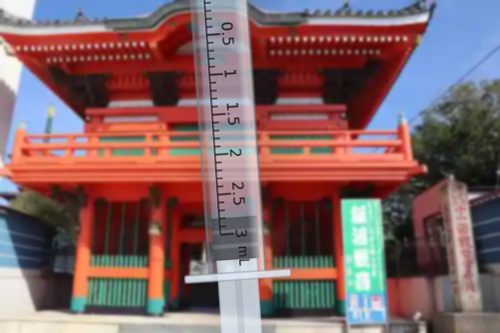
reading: 2.8 (mL)
